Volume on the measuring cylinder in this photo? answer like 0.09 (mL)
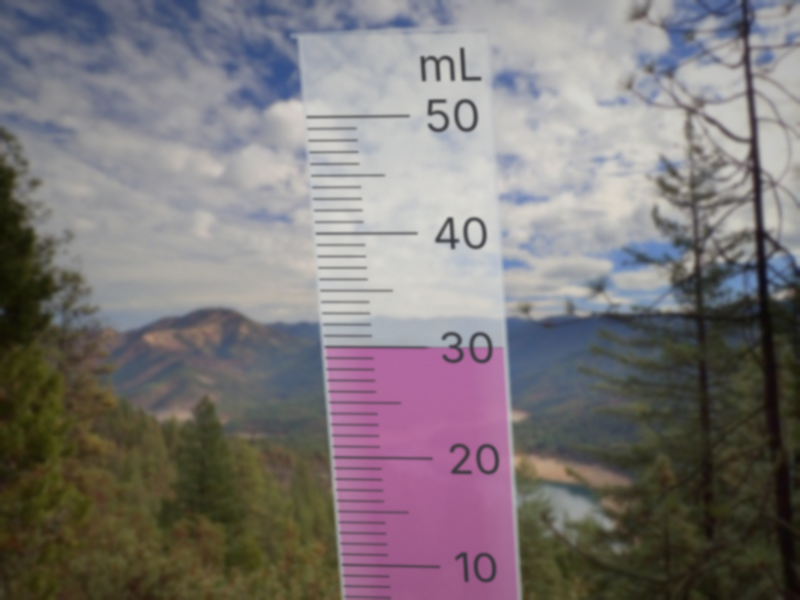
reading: 30 (mL)
